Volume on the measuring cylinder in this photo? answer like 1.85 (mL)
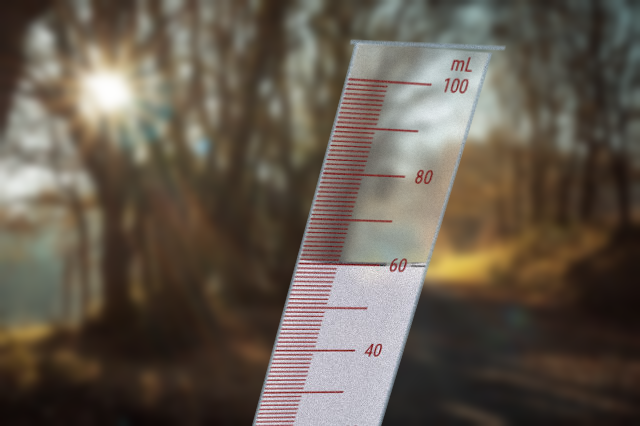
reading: 60 (mL)
